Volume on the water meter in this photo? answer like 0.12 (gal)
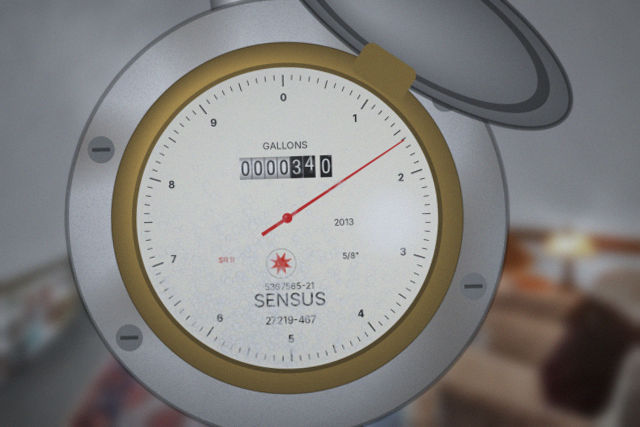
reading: 341.6 (gal)
